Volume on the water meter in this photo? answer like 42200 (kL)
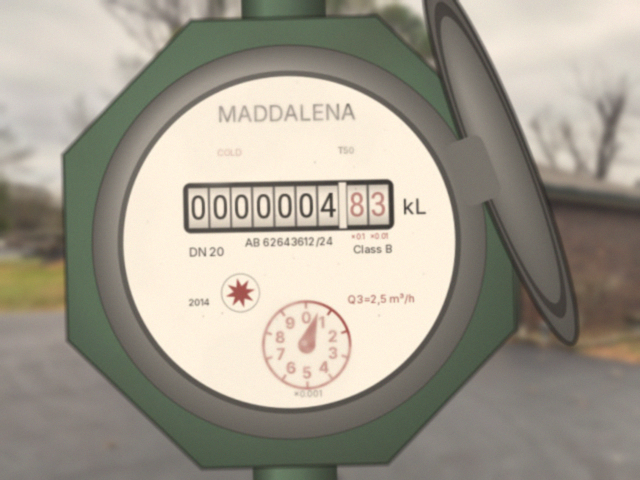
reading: 4.830 (kL)
